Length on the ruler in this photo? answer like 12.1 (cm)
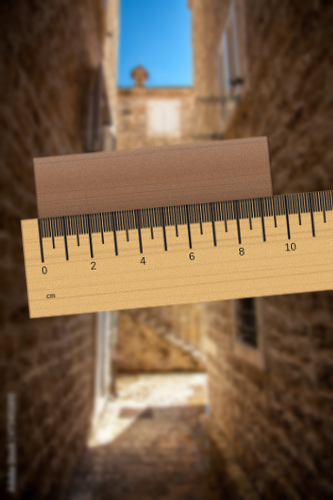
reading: 9.5 (cm)
